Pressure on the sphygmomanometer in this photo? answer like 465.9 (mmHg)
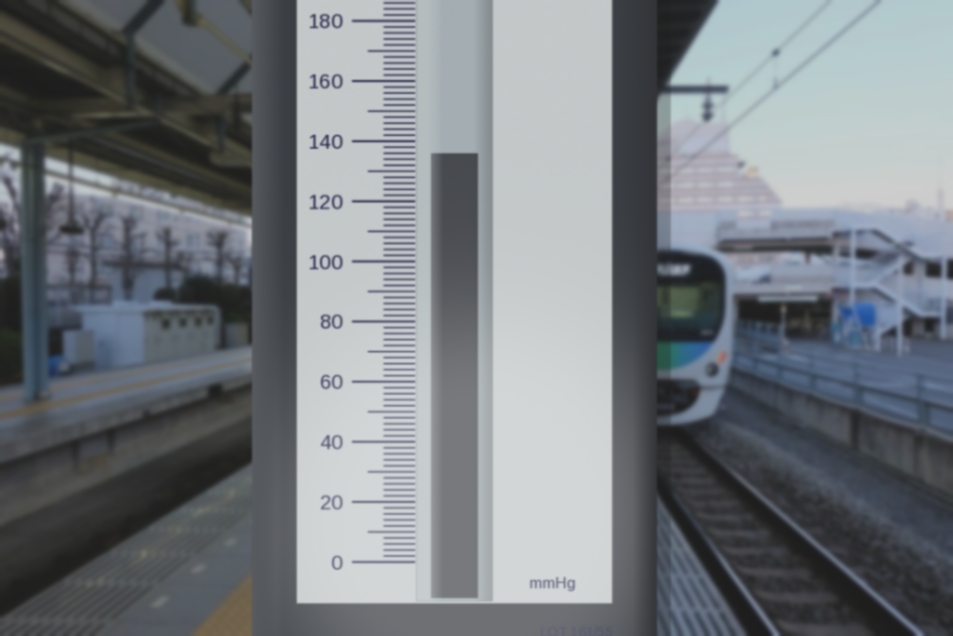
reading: 136 (mmHg)
